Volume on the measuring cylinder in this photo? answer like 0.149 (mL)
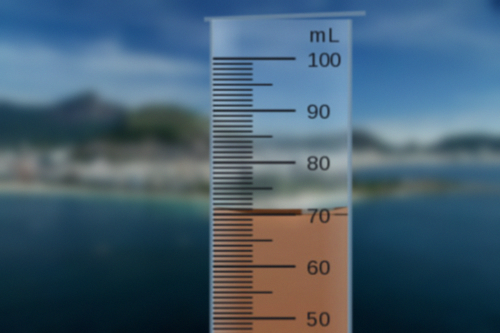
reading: 70 (mL)
